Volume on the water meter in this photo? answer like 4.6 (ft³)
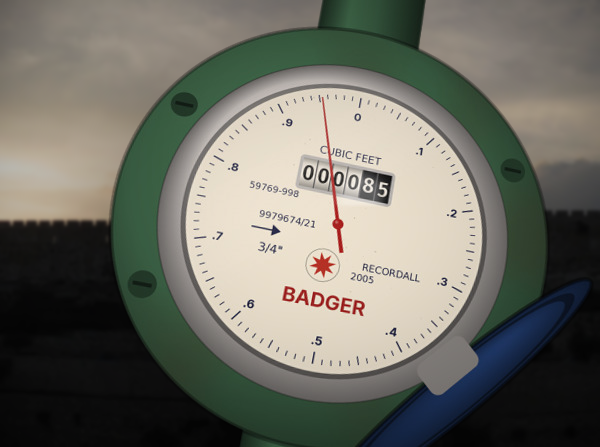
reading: 84.95 (ft³)
